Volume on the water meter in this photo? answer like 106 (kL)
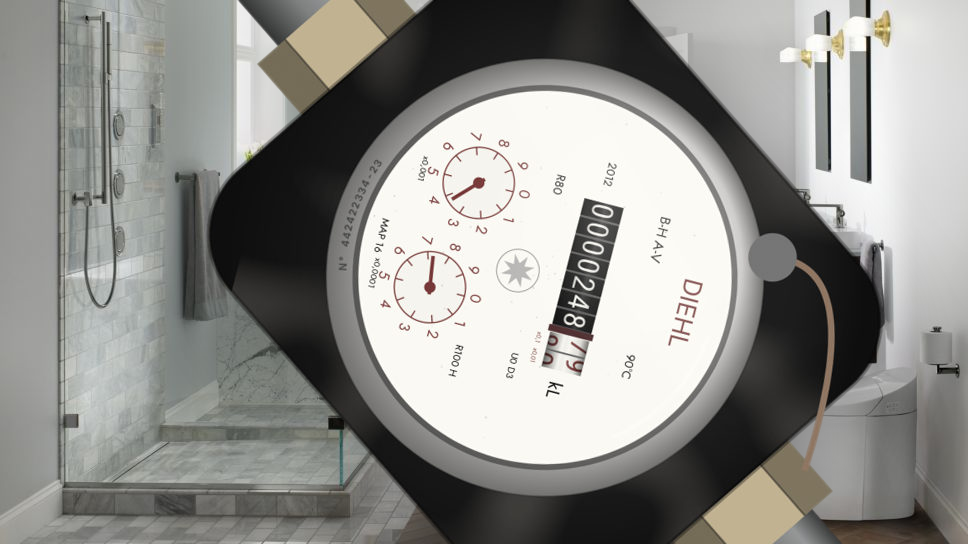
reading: 248.7937 (kL)
